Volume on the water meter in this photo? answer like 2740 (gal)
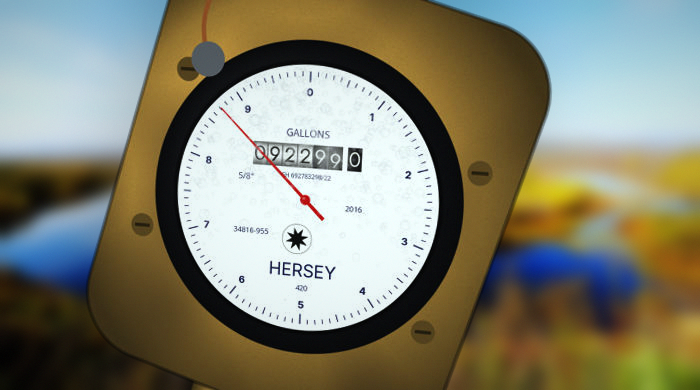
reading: 922988.7 (gal)
